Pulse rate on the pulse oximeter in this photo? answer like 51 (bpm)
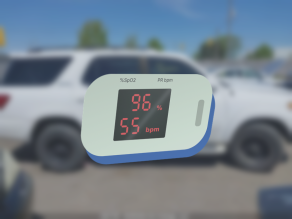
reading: 55 (bpm)
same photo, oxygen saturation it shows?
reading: 96 (%)
